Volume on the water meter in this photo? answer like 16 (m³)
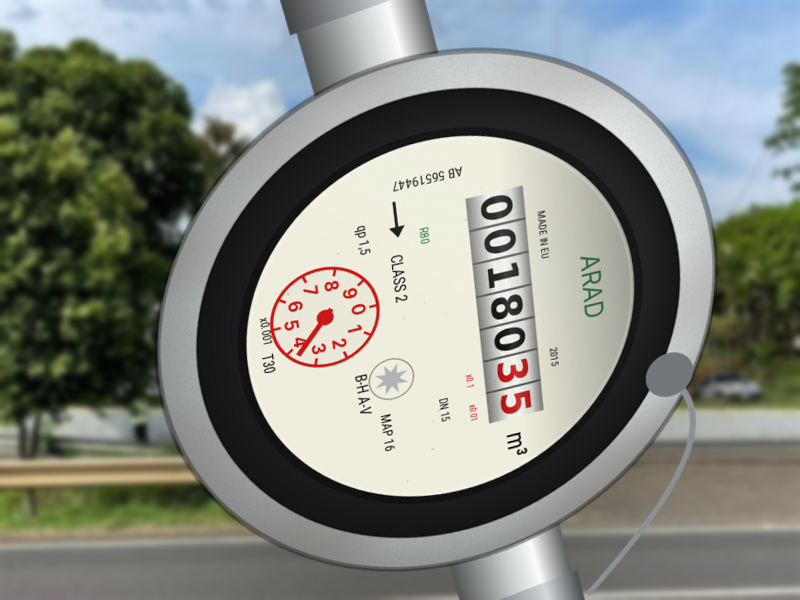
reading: 180.353 (m³)
